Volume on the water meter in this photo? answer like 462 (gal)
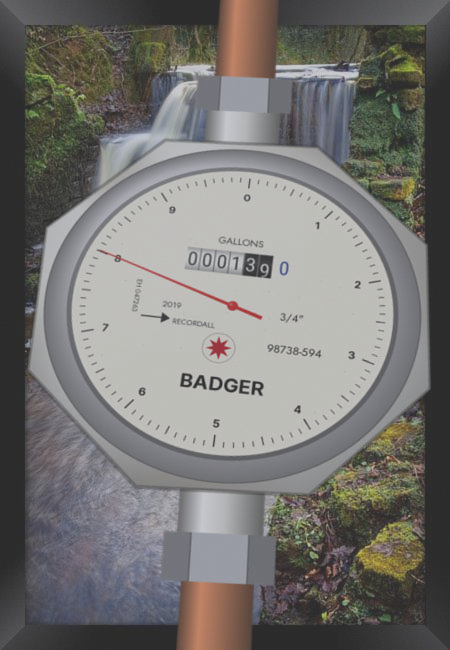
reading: 1388.0 (gal)
